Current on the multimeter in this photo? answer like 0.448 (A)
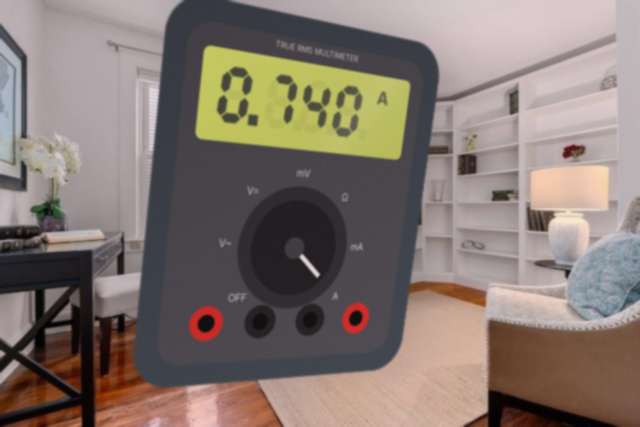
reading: 0.740 (A)
